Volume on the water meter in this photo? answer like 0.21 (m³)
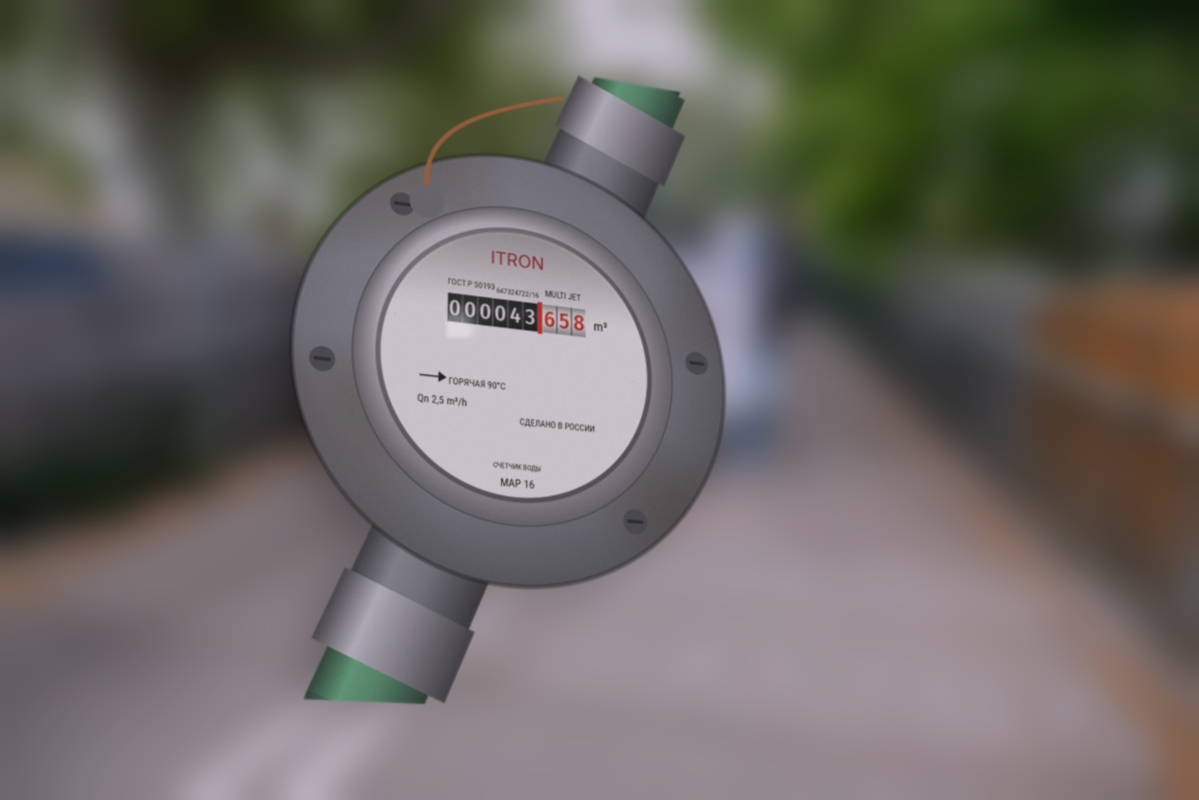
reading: 43.658 (m³)
